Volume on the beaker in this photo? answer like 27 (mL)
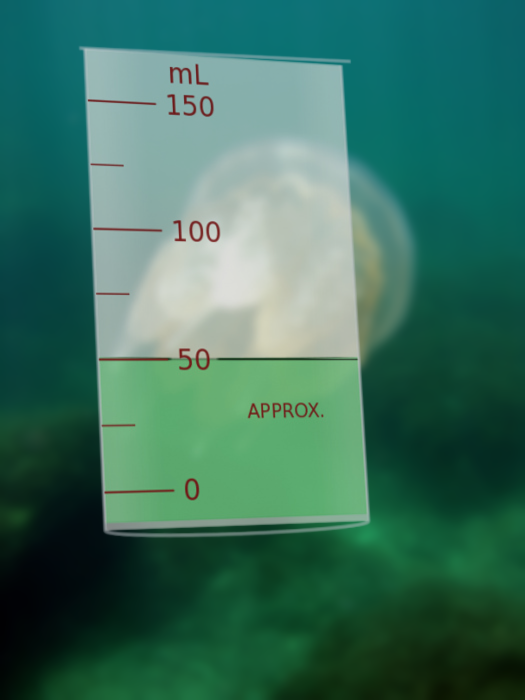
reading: 50 (mL)
